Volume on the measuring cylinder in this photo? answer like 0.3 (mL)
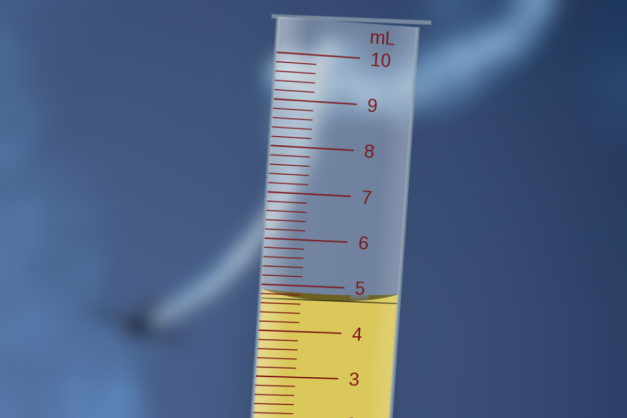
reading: 4.7 (mL)
